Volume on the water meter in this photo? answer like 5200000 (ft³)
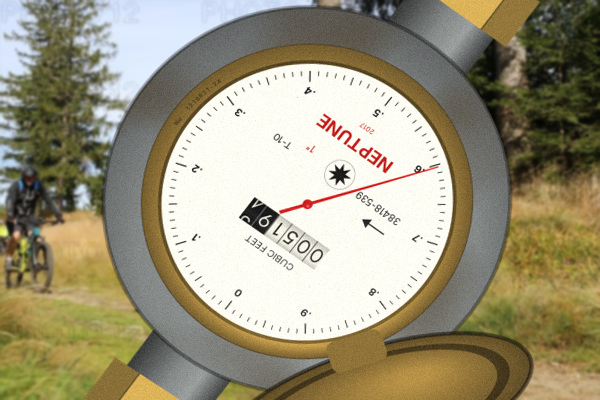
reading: 5193.60 (ft³)
